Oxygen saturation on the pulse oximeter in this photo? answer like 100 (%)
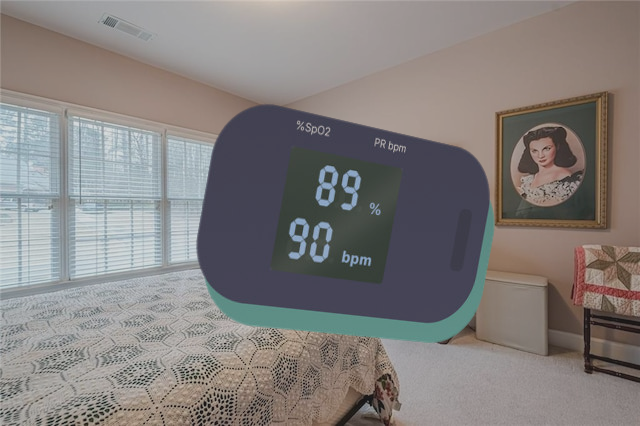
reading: 89 (%)
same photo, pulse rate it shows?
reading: 90 (bpm)
